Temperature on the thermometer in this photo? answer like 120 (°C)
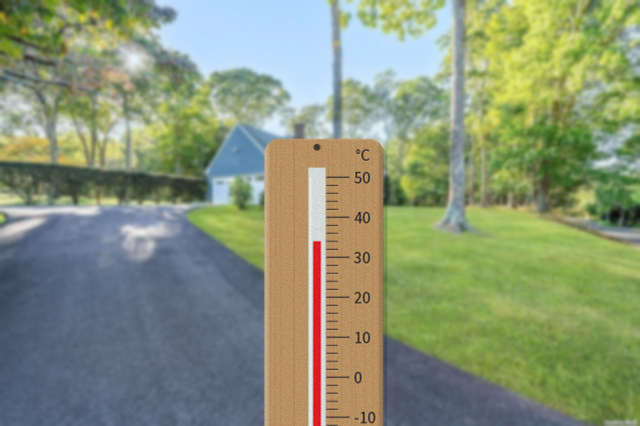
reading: 34 (°C)
